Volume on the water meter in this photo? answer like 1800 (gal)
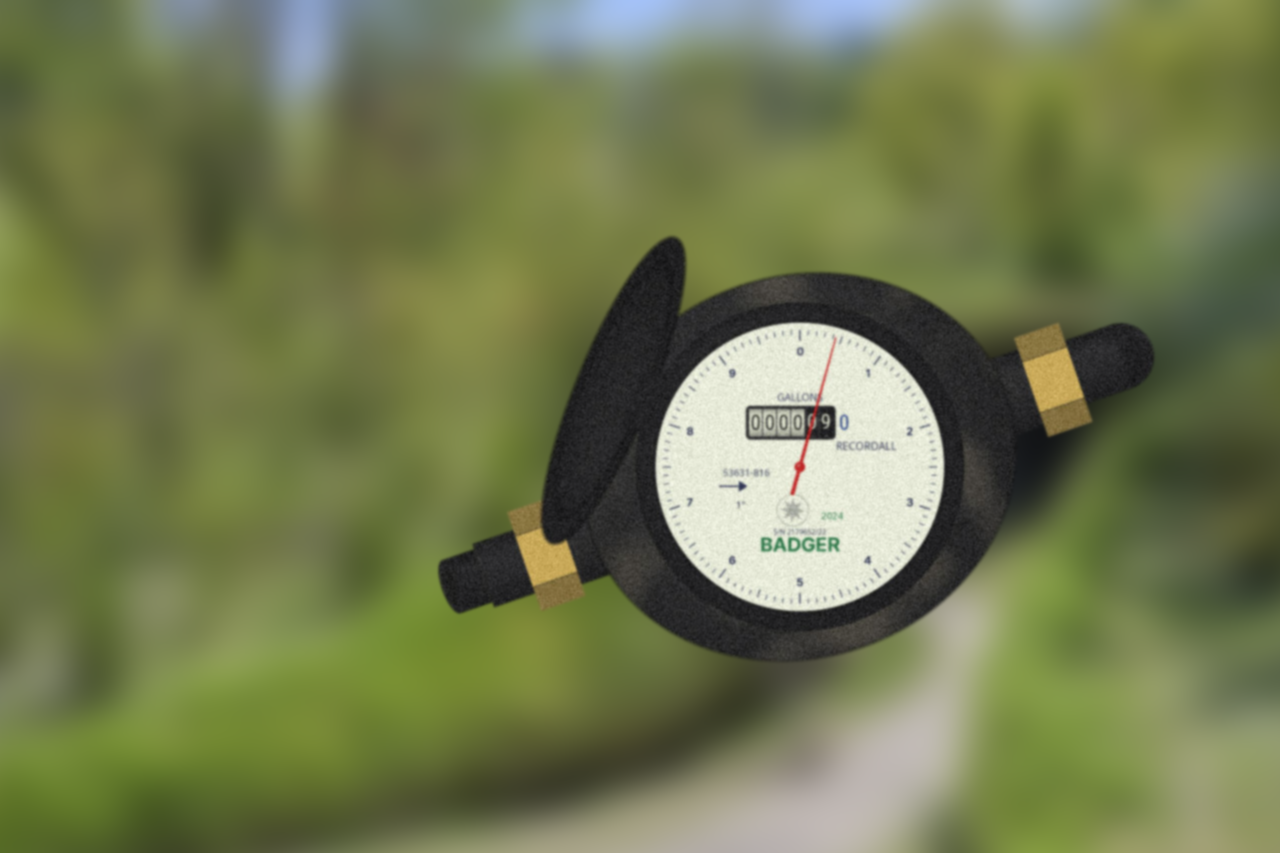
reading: 90.4 (gal)
